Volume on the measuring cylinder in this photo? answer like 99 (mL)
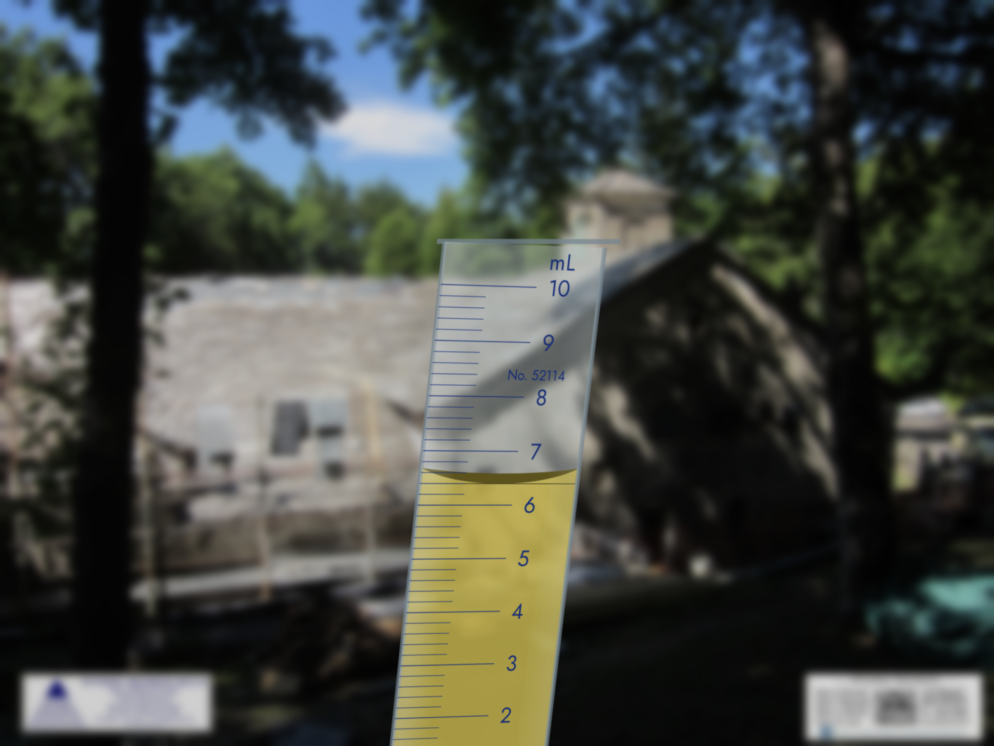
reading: 6.4 (mL)
